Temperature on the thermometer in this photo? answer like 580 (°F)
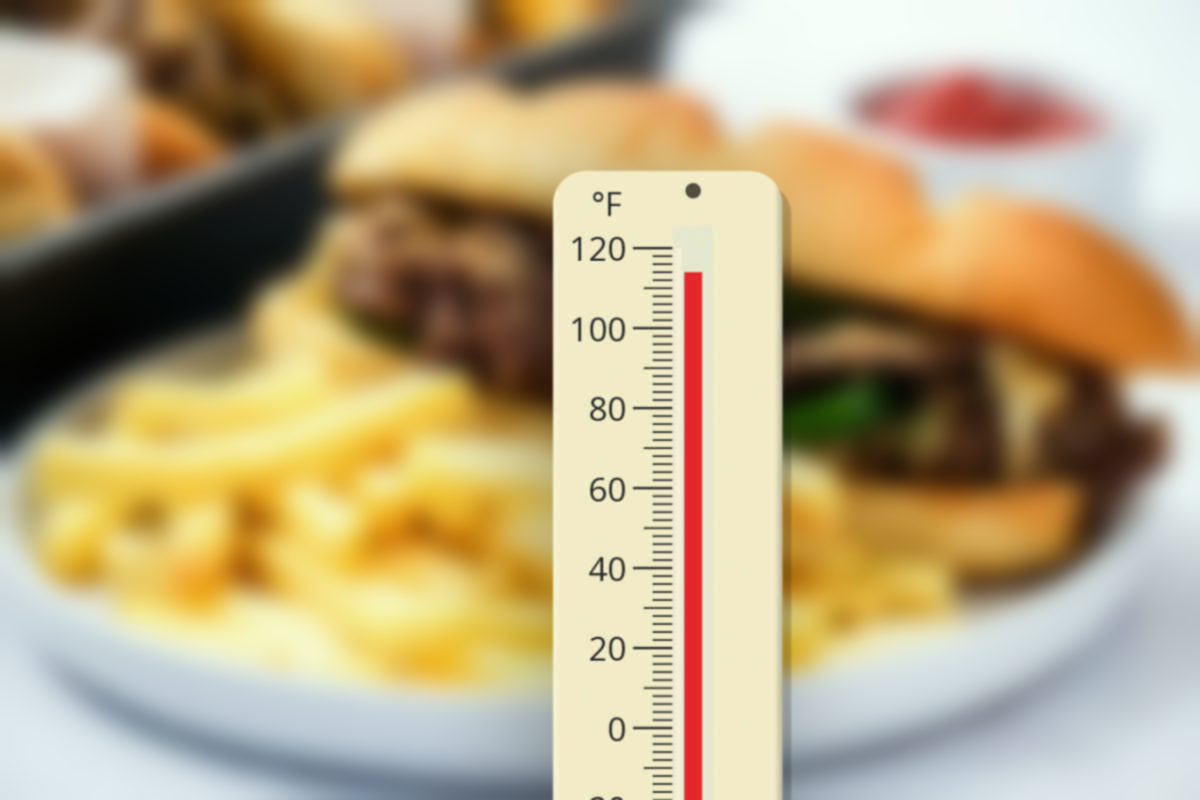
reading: 114 (°F)
